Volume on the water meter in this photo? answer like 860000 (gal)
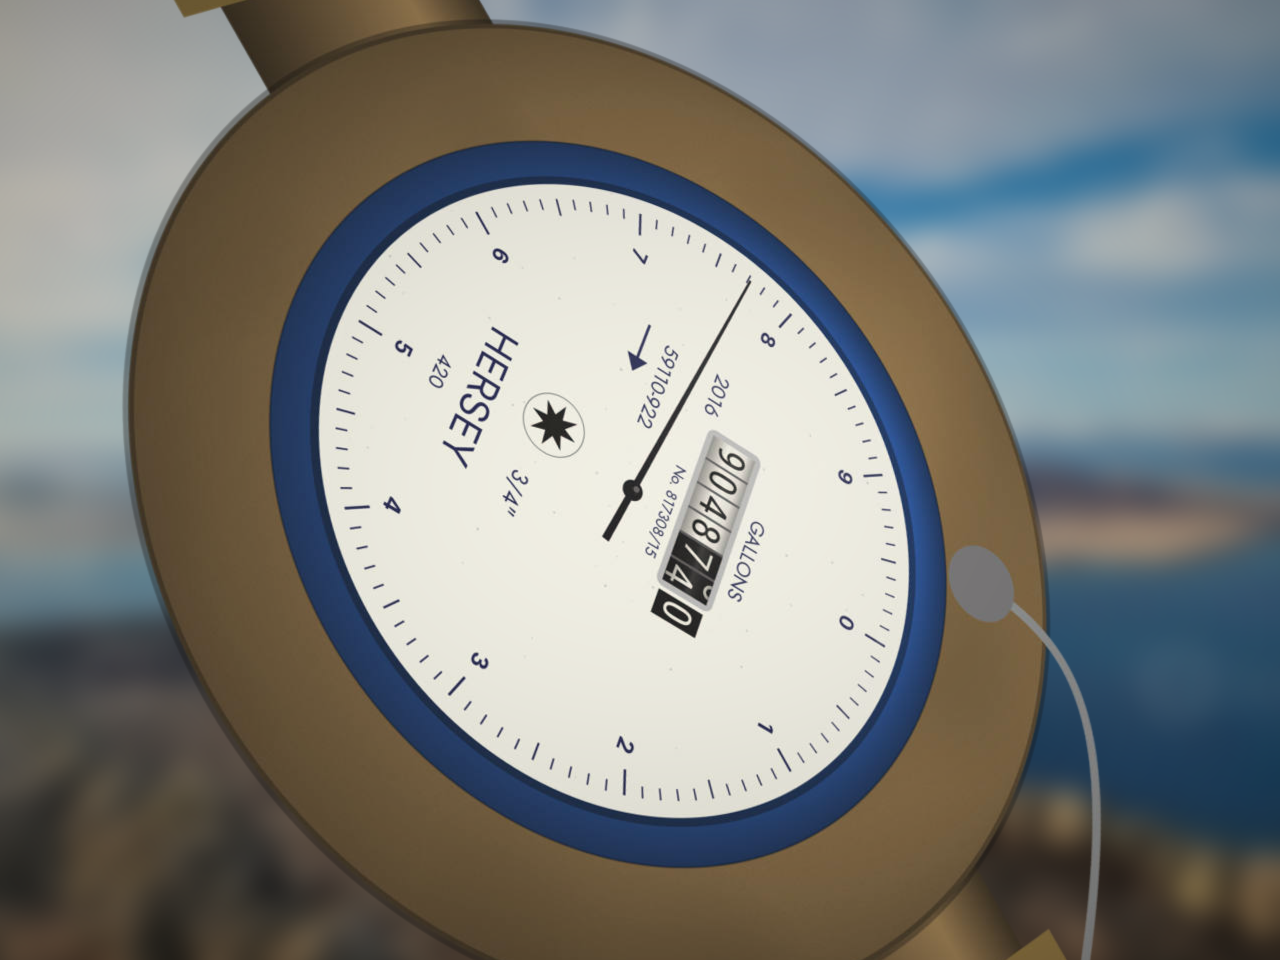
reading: 9048737.7 (gal)
